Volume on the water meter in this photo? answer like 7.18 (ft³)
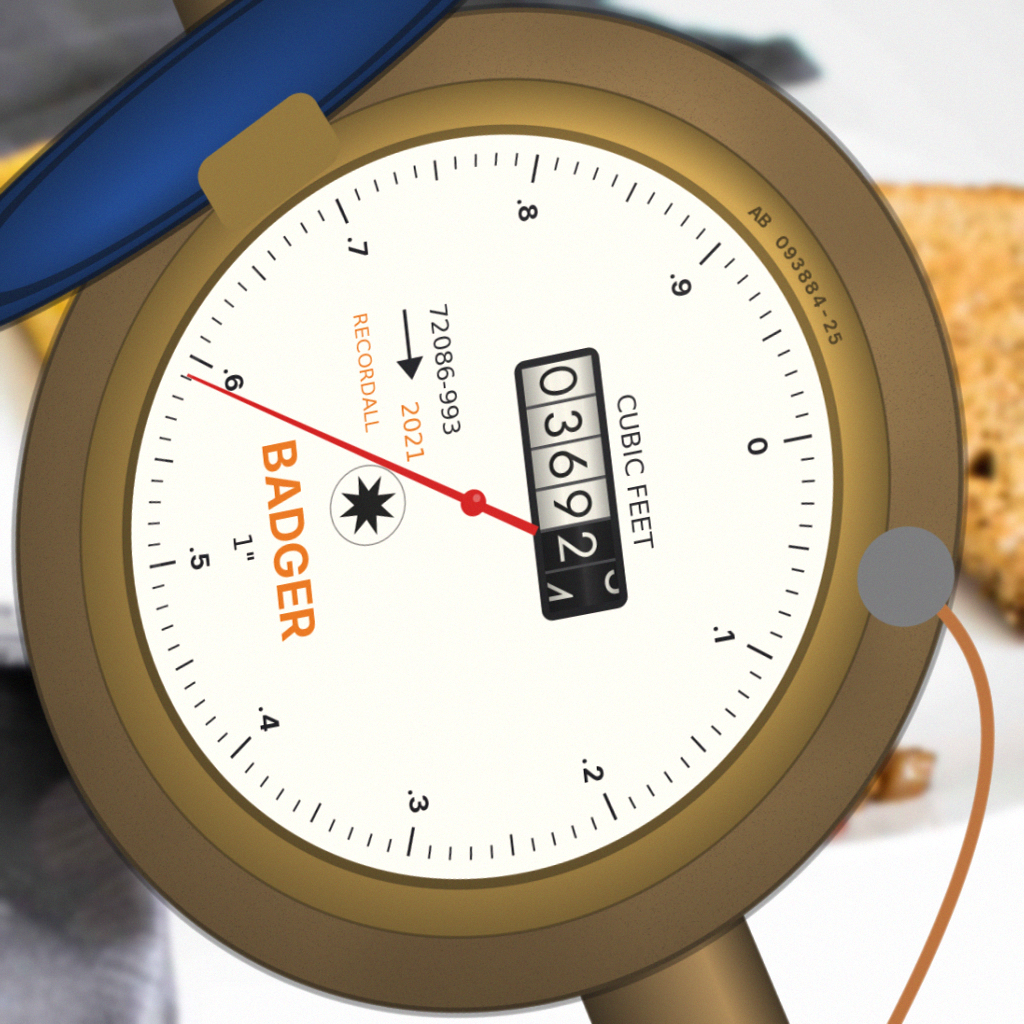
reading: 36923.59 (ft³)
